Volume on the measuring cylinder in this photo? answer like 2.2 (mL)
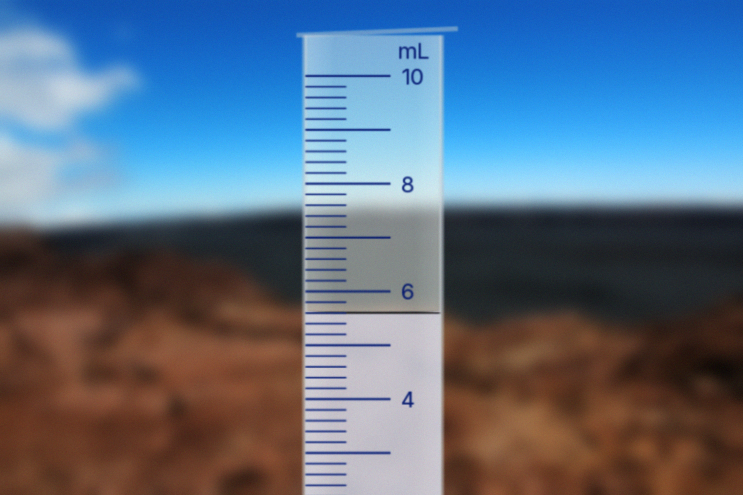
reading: 5.6 (mL)
